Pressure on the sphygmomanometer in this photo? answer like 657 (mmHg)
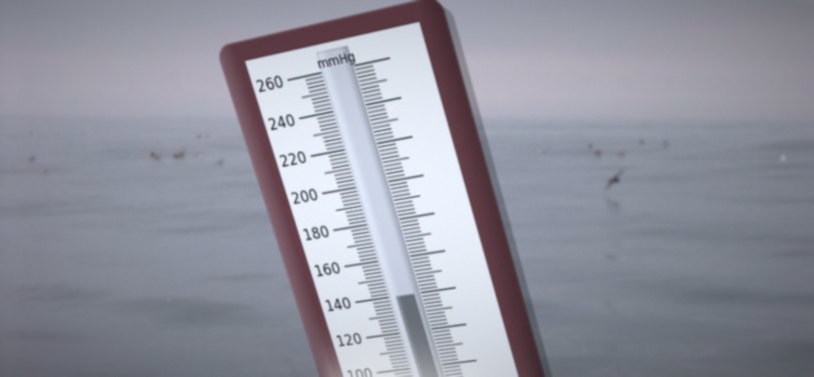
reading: 140 (mmHg)
